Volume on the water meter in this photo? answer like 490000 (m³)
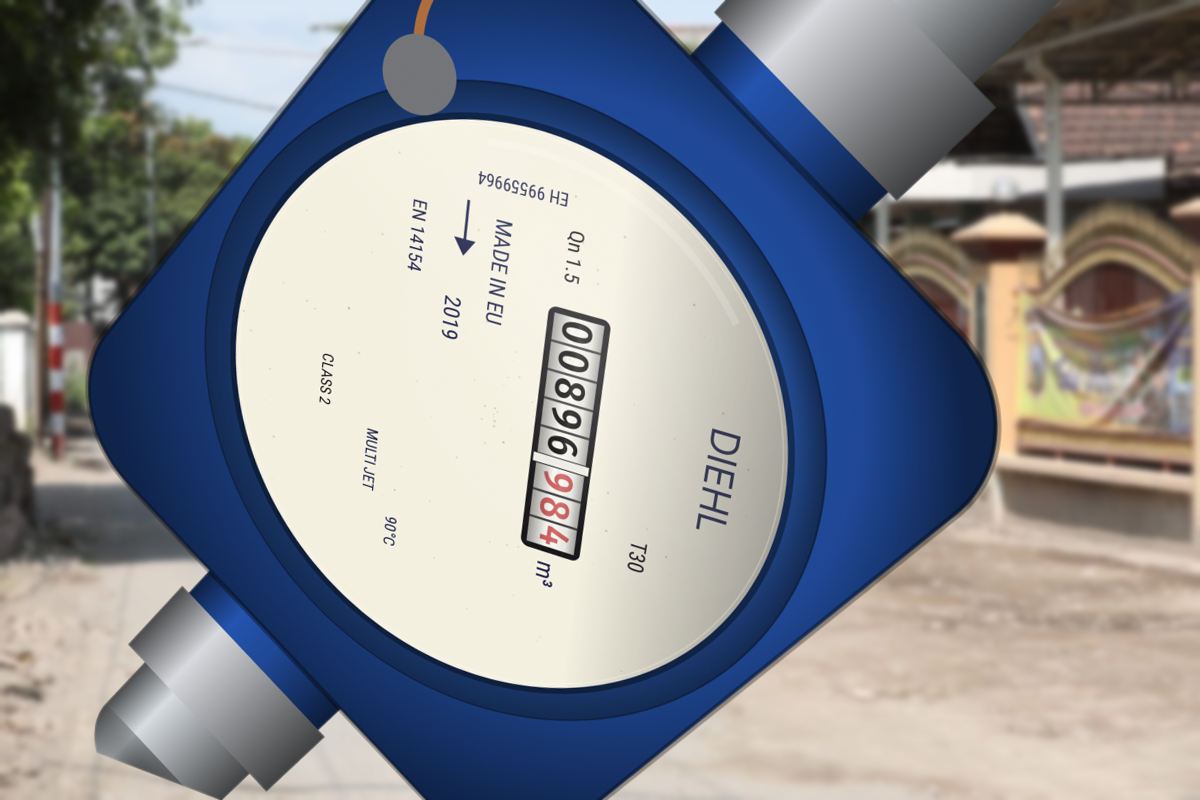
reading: 896.984 (m³)
